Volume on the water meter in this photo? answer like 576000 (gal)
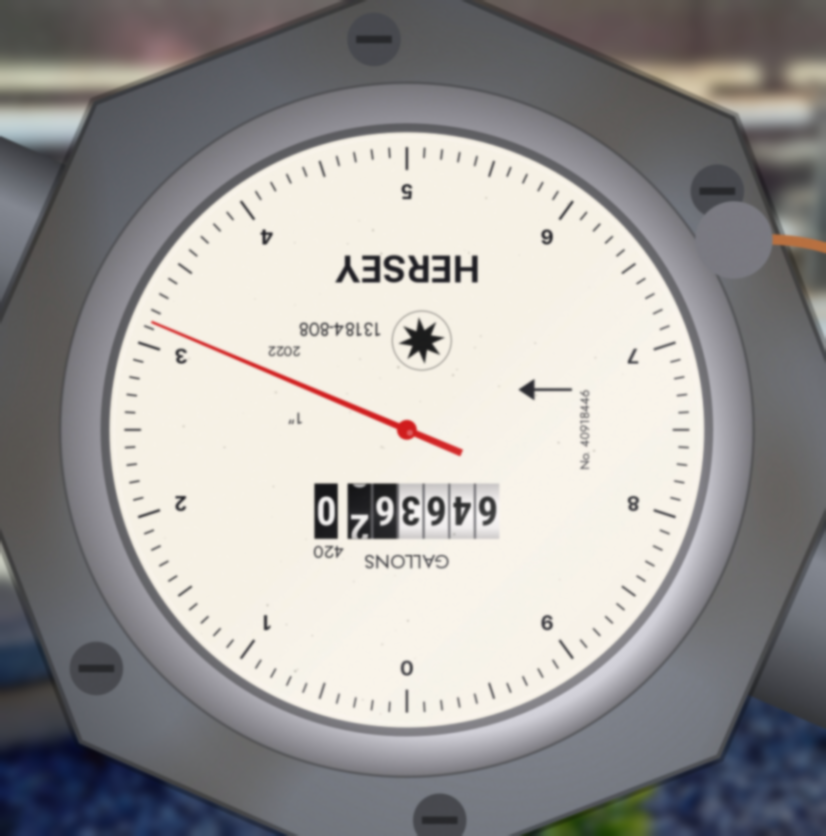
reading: 6463623.1 (gal)
